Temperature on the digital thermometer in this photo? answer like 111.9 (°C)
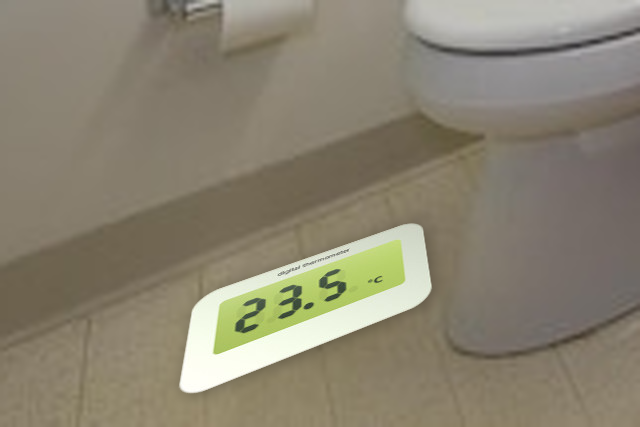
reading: 23.5 (°C)
